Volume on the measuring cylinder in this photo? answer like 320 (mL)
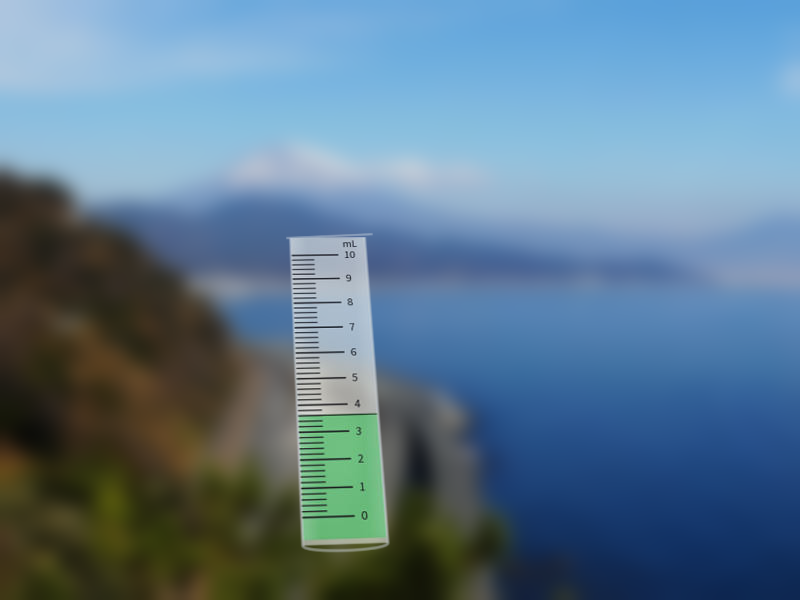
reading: 3.6 (mL)
